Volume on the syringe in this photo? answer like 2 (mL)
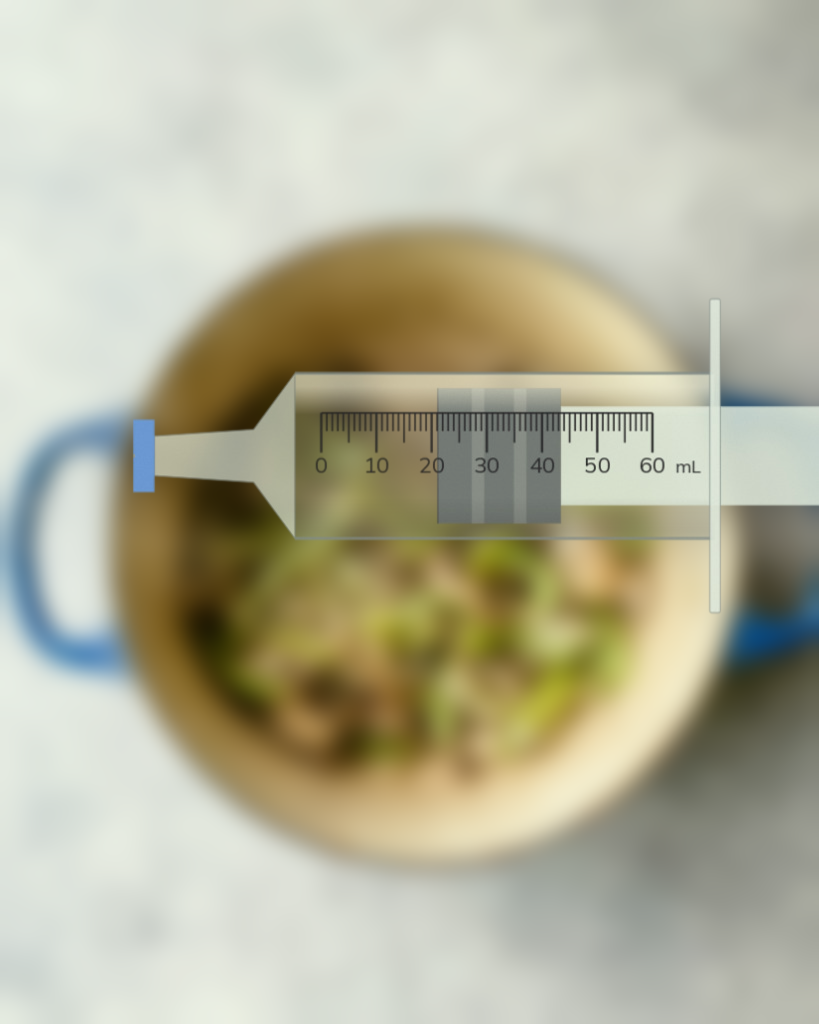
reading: 21 (mL)
